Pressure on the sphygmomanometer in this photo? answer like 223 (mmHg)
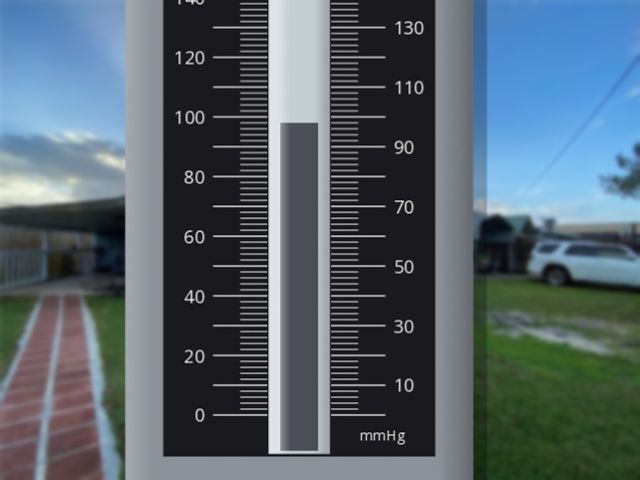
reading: 98 (mmHg)
